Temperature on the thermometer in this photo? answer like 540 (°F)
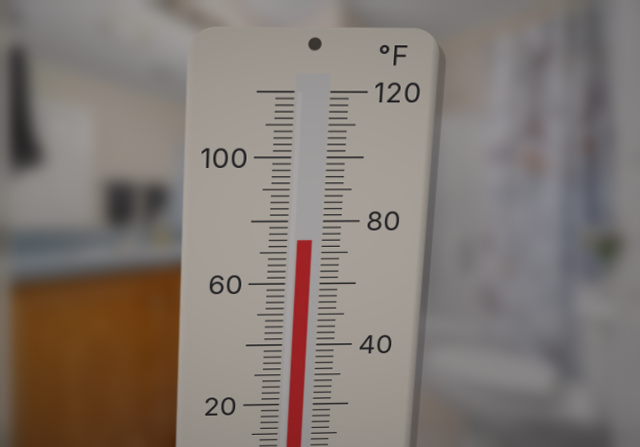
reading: 74 (°F)
